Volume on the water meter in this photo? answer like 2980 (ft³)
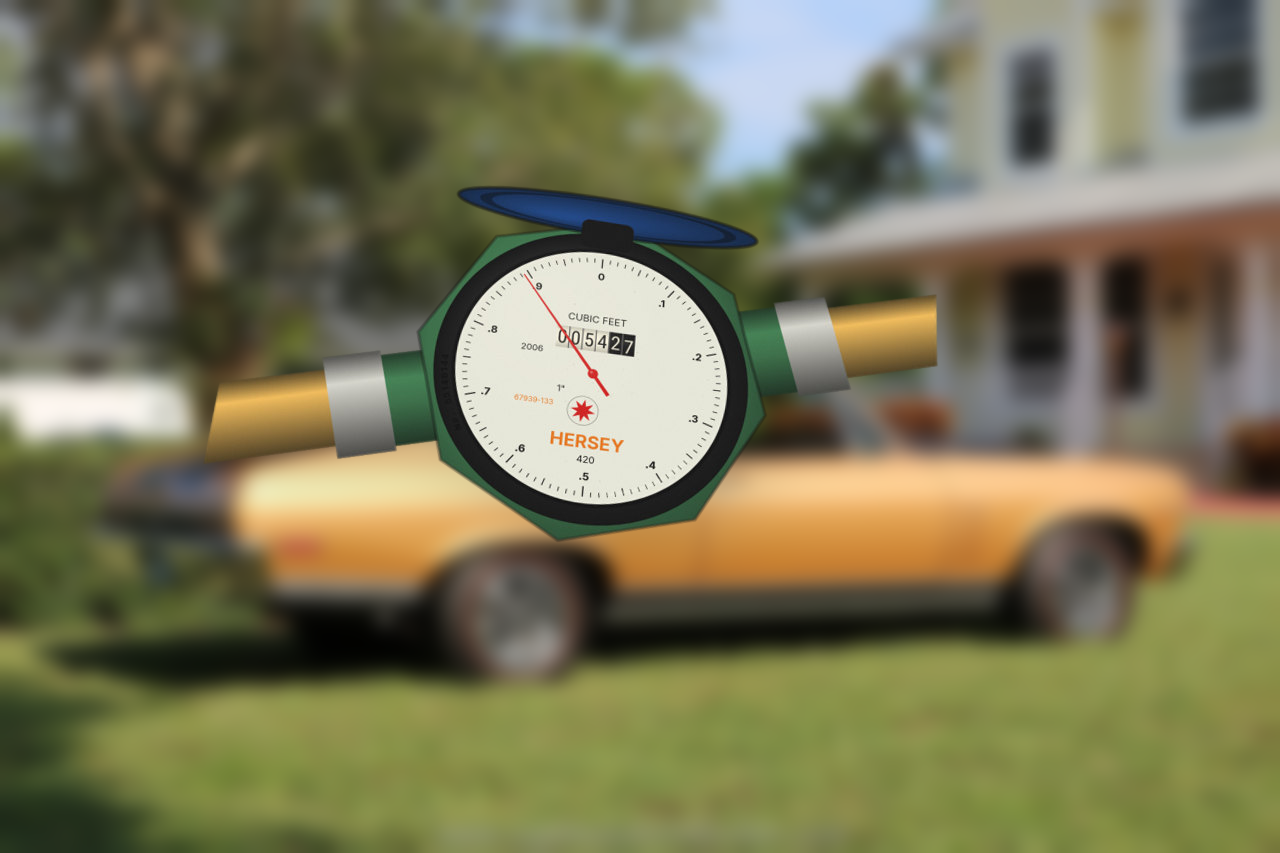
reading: 5426.89 (ft³)
